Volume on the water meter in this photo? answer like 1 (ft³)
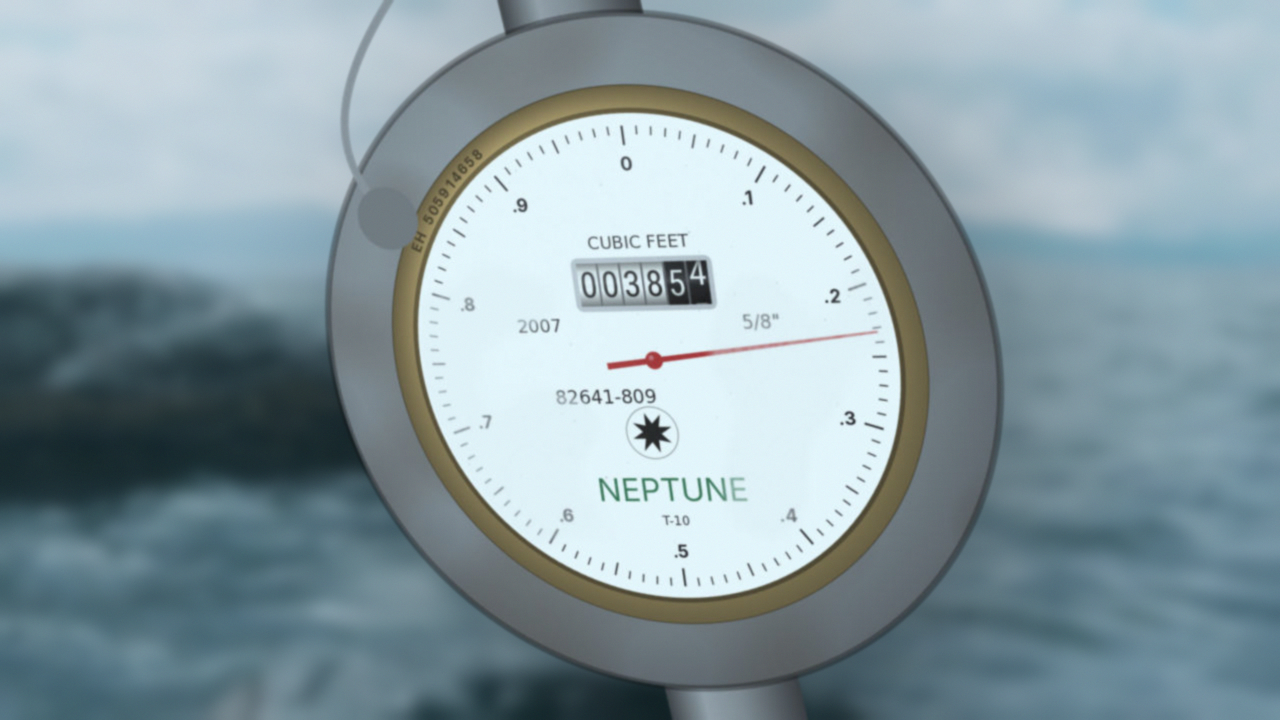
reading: 3854.23 (ft³)
